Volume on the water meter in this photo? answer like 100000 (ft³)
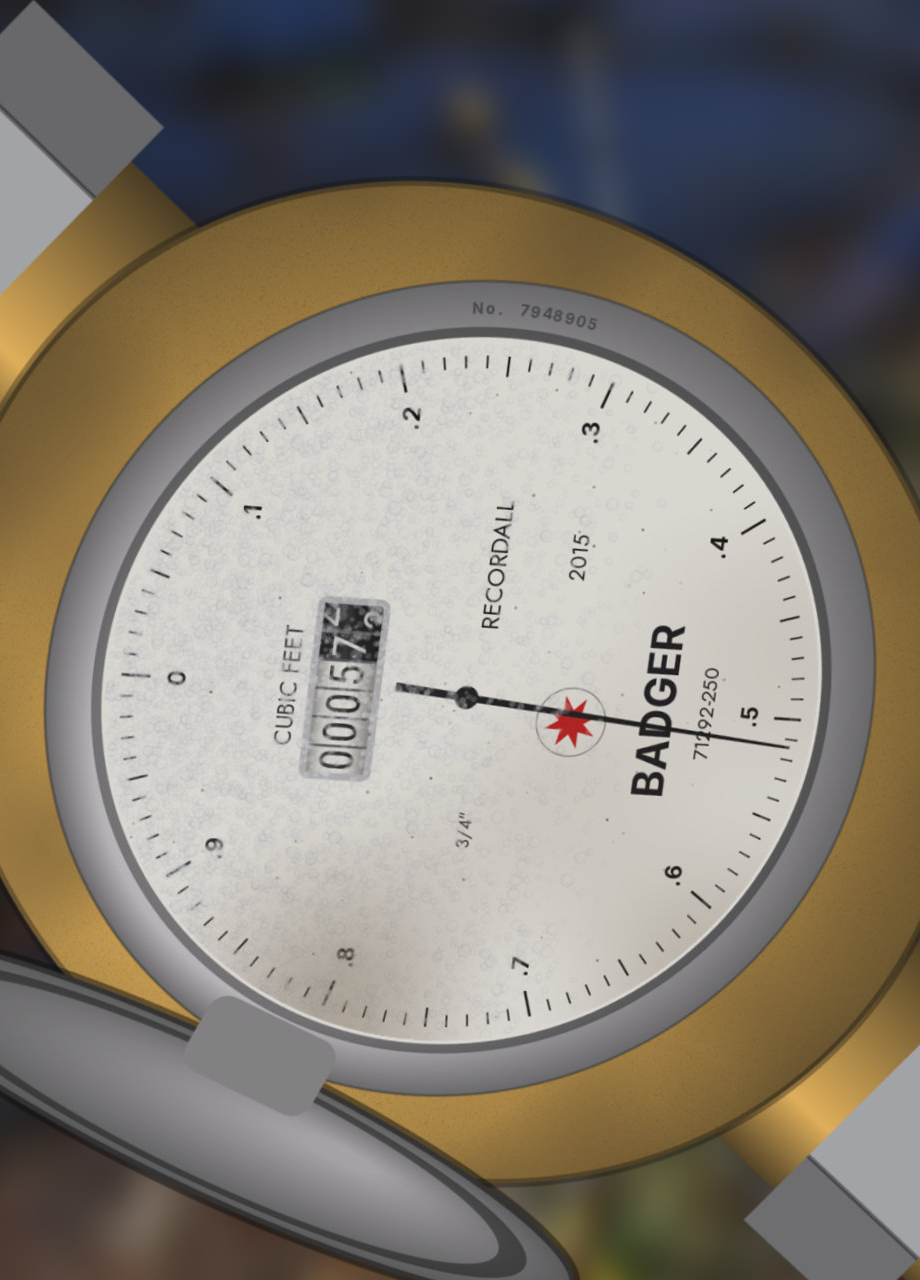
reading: 572.51 (ft³)
